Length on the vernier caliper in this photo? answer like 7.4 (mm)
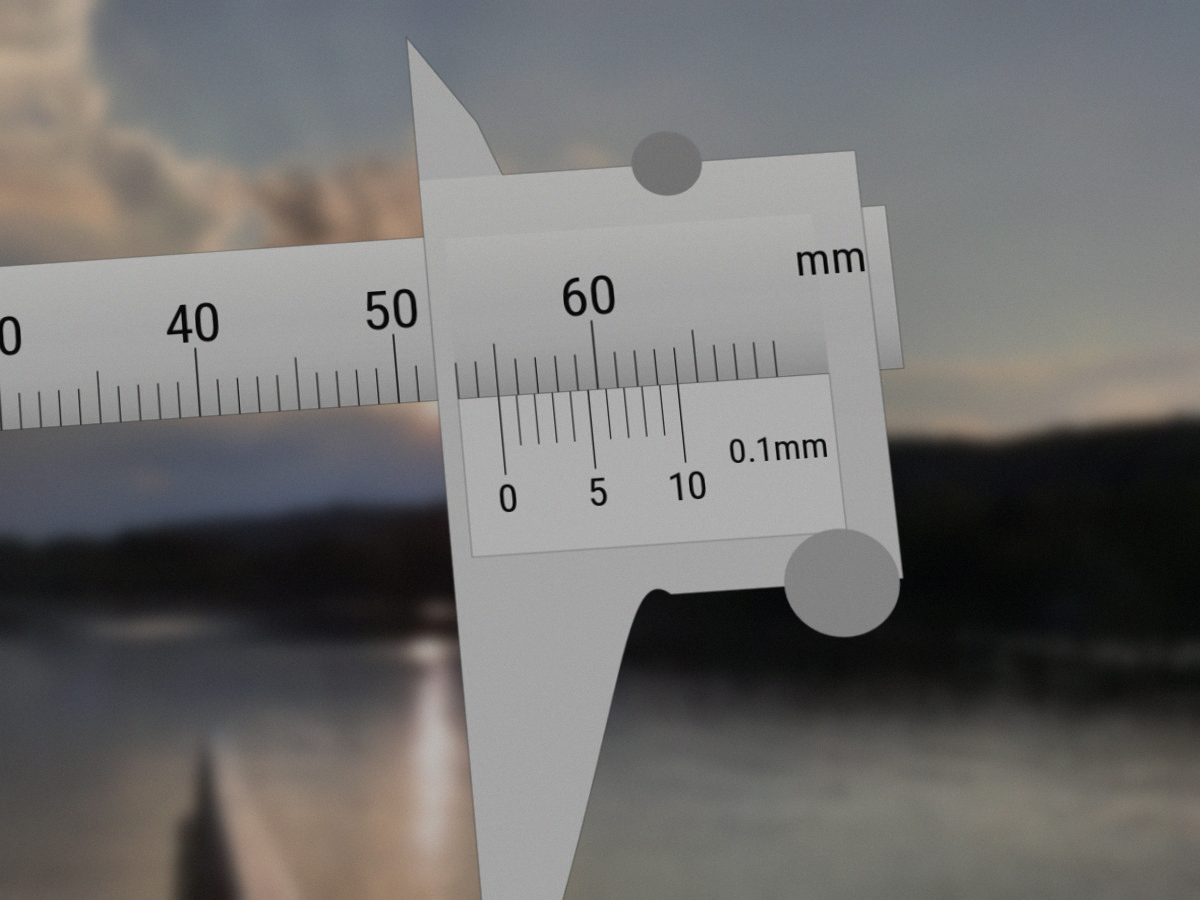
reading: 55.0 (mm)
